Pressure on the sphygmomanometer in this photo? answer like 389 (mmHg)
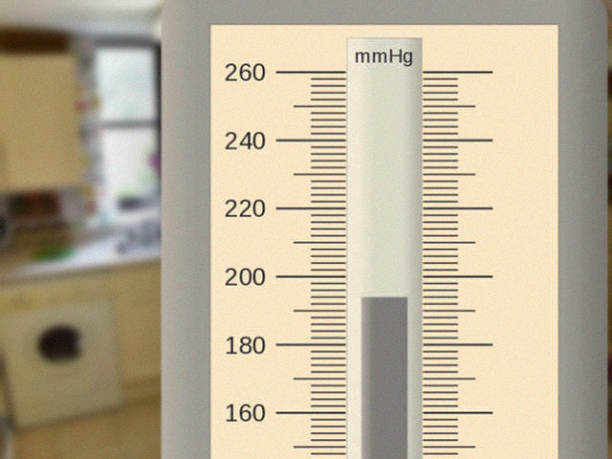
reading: 194 (mmHg)
